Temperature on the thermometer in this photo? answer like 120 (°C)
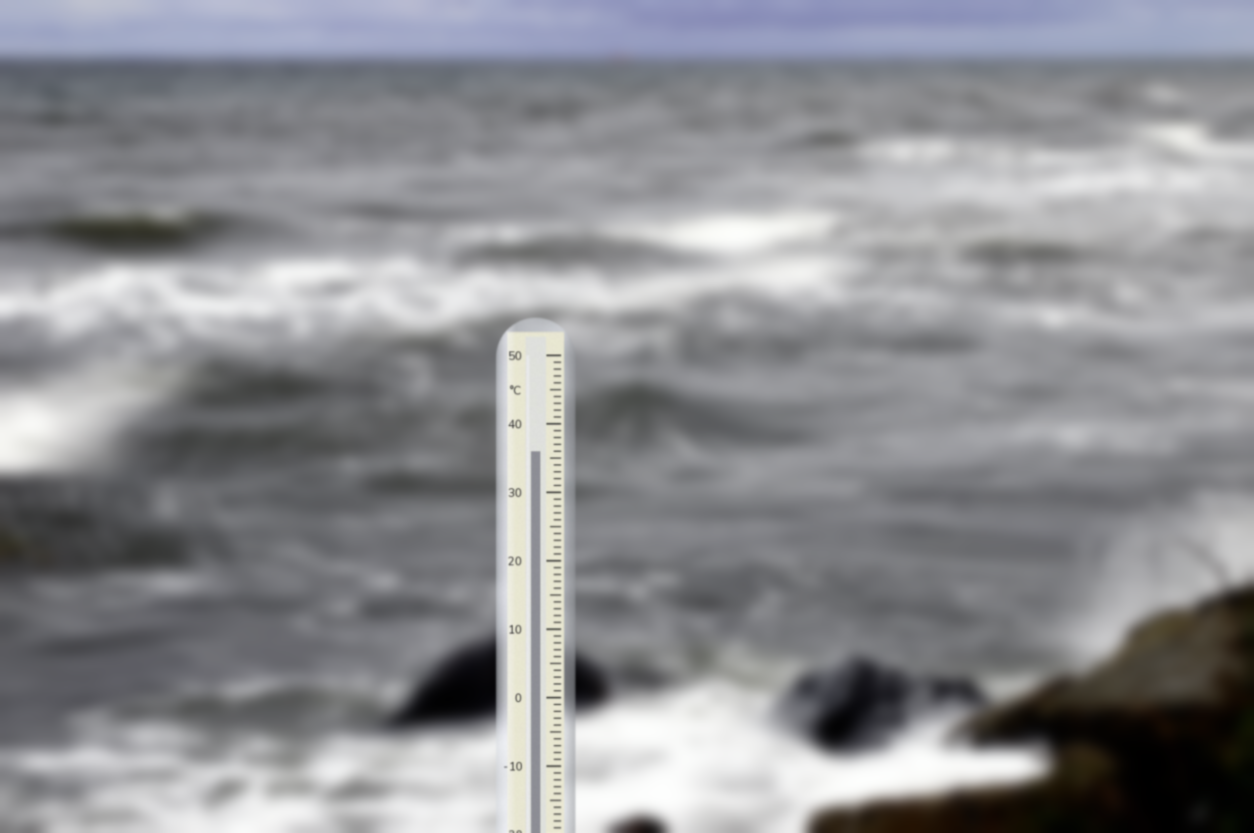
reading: 36 (°C)
